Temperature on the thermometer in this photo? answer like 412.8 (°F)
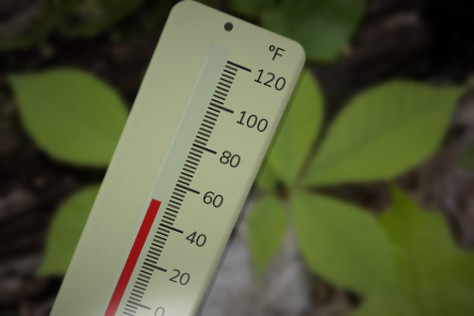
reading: 50 (°F)
